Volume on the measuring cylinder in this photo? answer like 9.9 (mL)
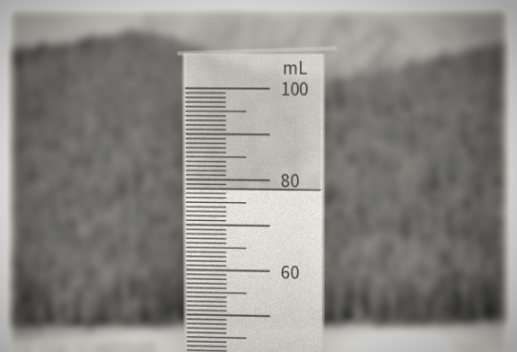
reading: 78 (mL)
